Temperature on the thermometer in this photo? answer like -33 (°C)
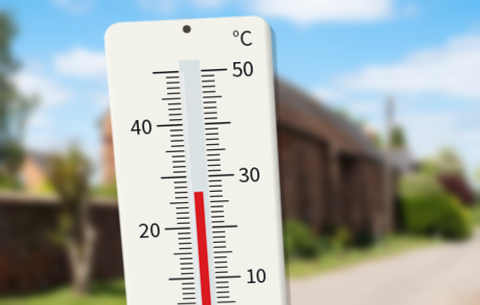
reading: 27 (°C)
